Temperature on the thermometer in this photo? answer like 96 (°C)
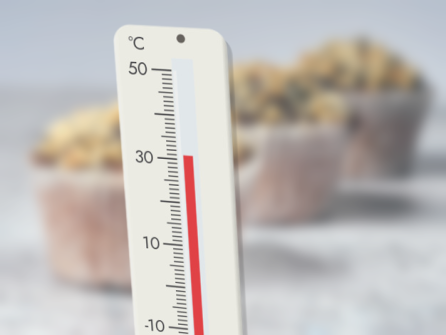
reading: 31 (°C)
